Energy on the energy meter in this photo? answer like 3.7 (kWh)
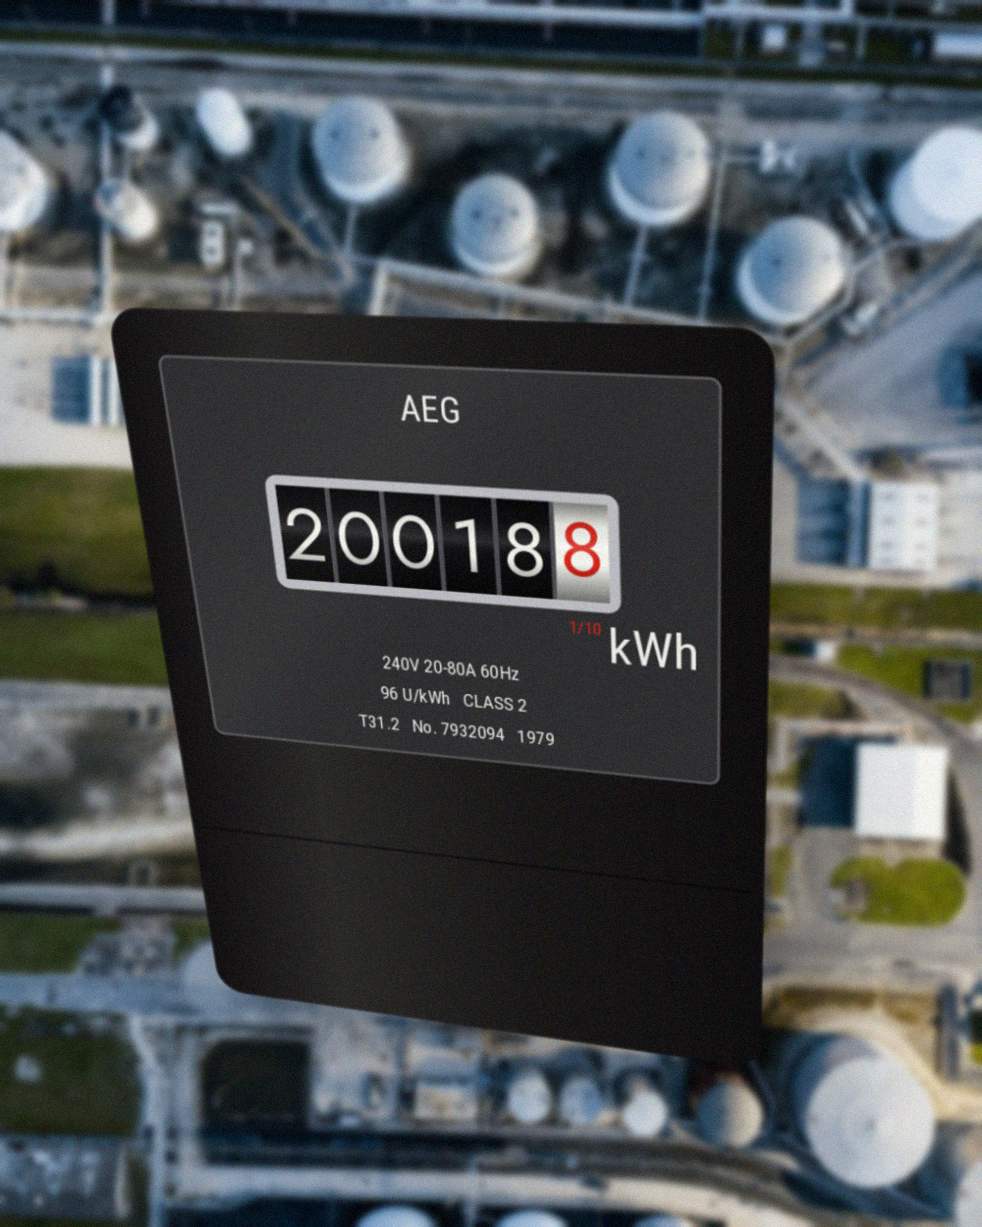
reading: 20018.8 (kWh)
